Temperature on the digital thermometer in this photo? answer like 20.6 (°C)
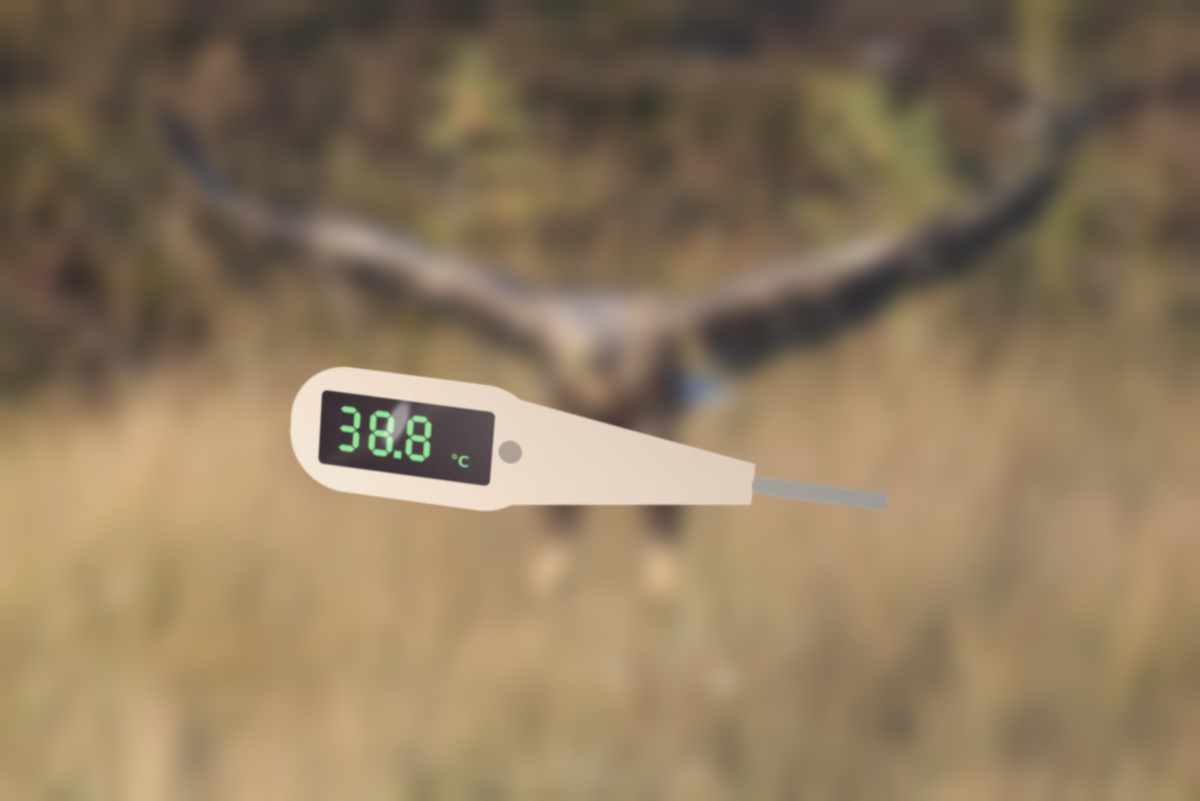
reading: 38.8 (°C)
